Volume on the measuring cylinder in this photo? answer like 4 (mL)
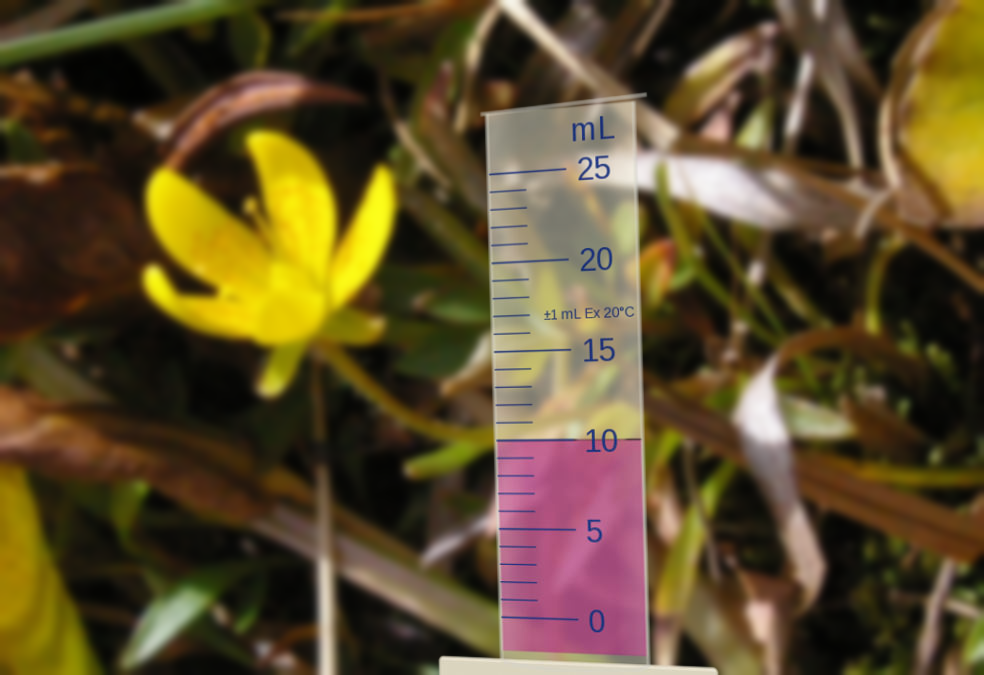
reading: 10 (mL)
